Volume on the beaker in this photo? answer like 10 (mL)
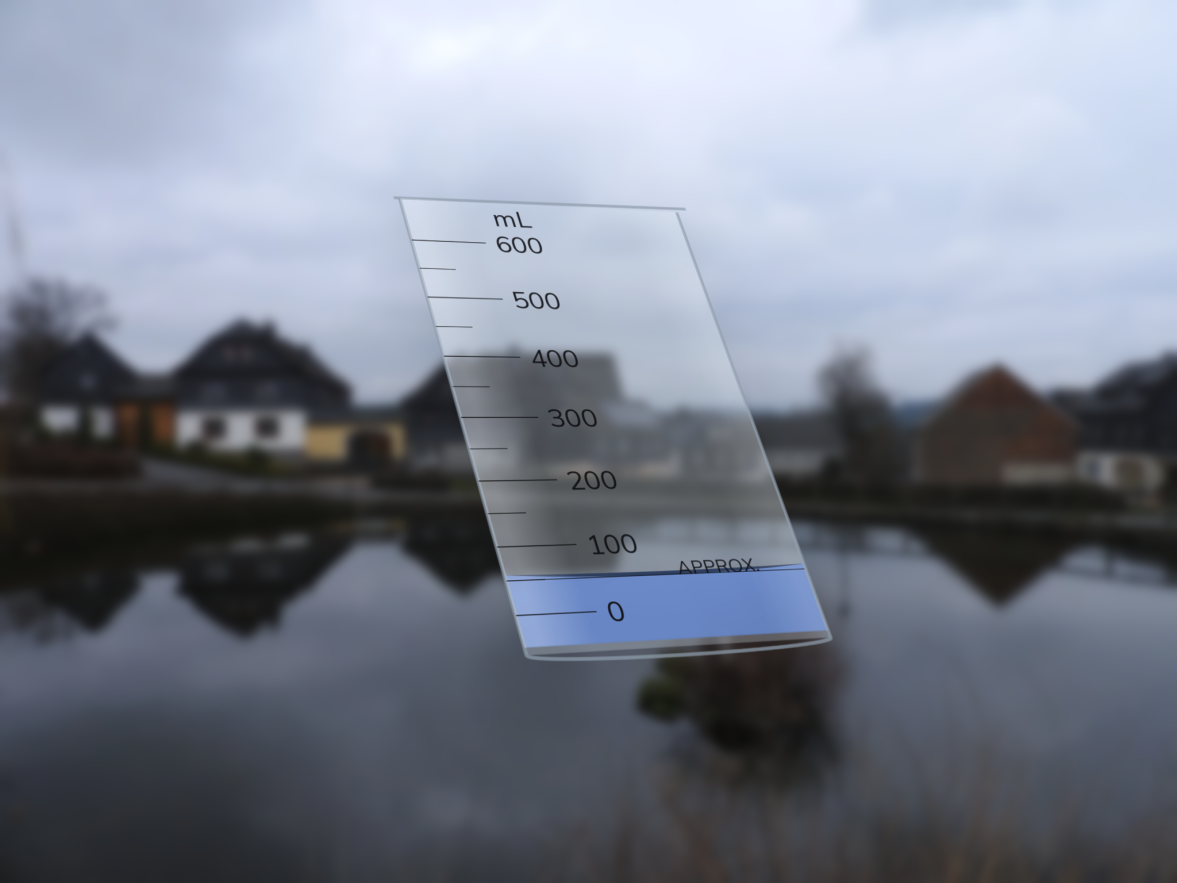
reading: 50 (mL)
